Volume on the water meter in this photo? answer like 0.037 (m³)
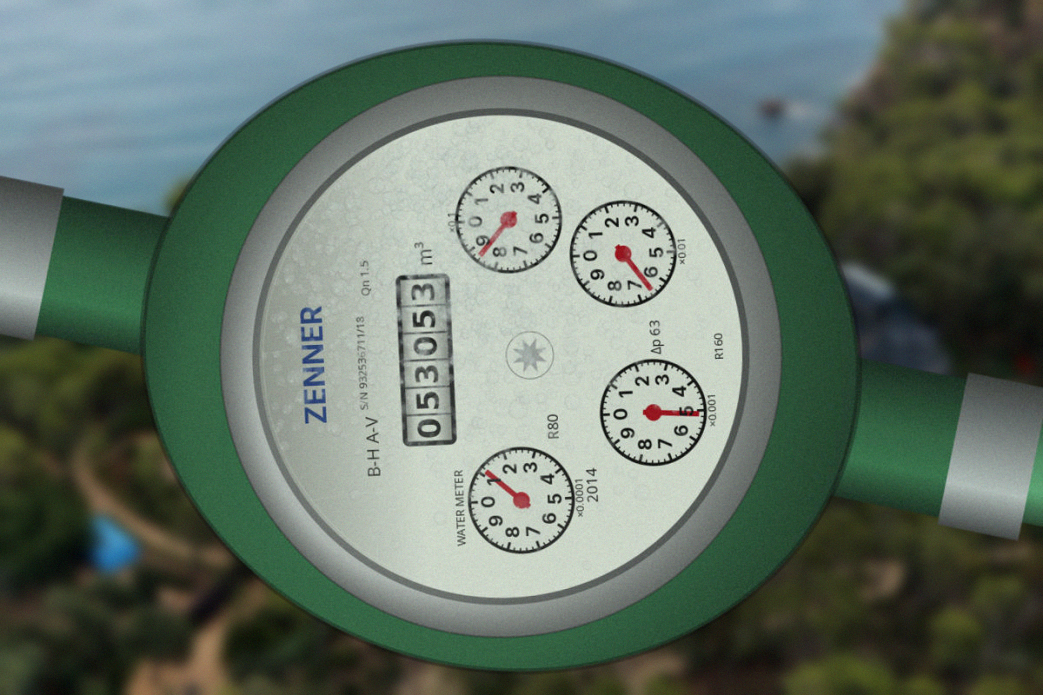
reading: 53053.8651 (m³)
